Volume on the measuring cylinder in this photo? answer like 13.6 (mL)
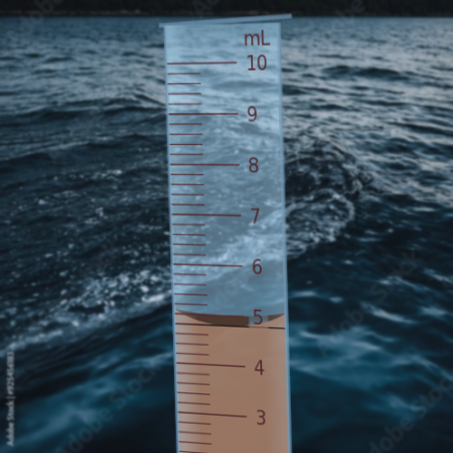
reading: 4.8 (mL)
